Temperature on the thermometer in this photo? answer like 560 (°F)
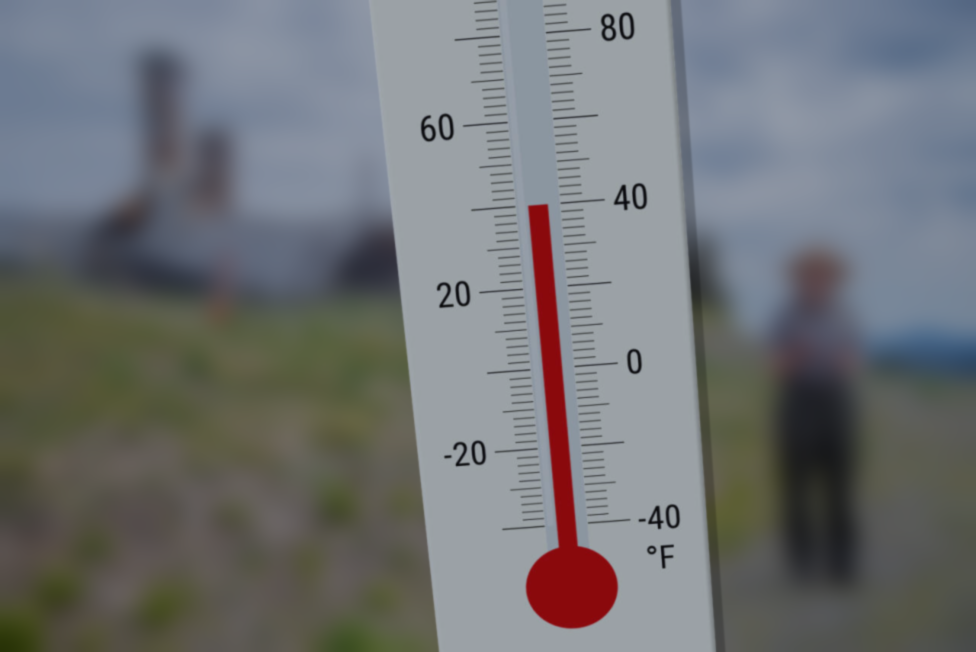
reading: 40 (°F)
